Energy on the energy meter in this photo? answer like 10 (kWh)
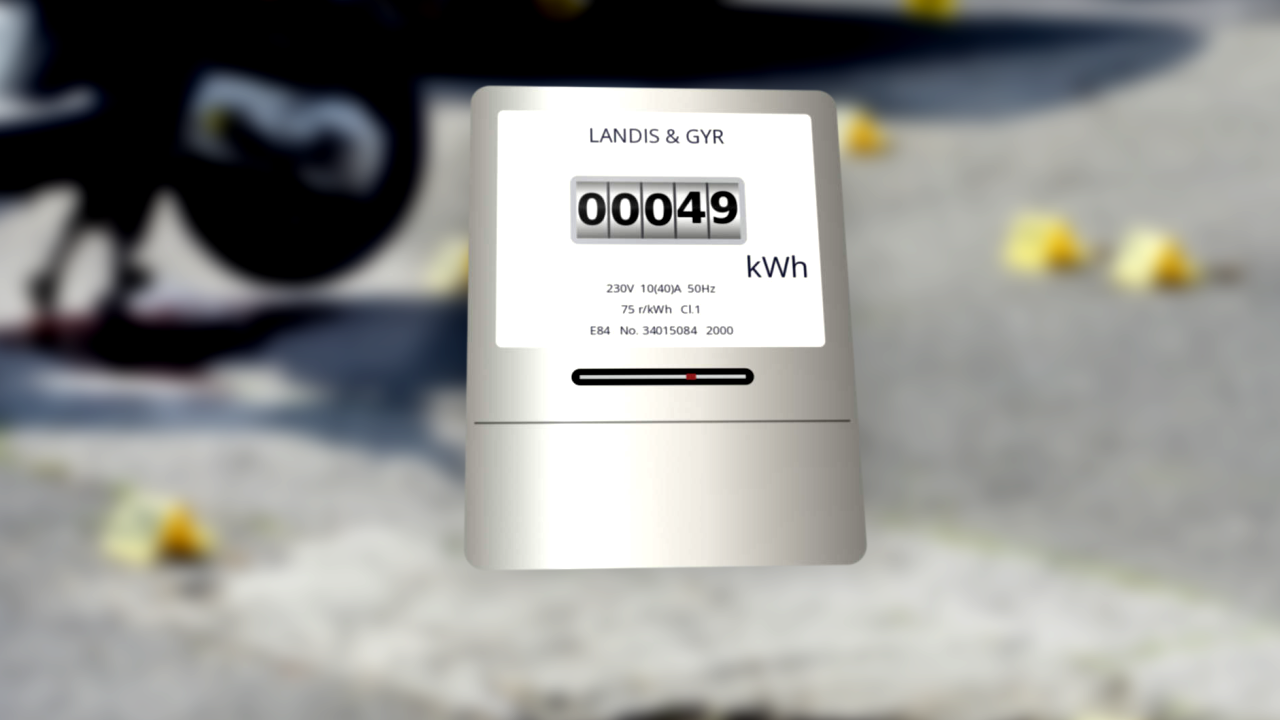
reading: 49 (kWh)
